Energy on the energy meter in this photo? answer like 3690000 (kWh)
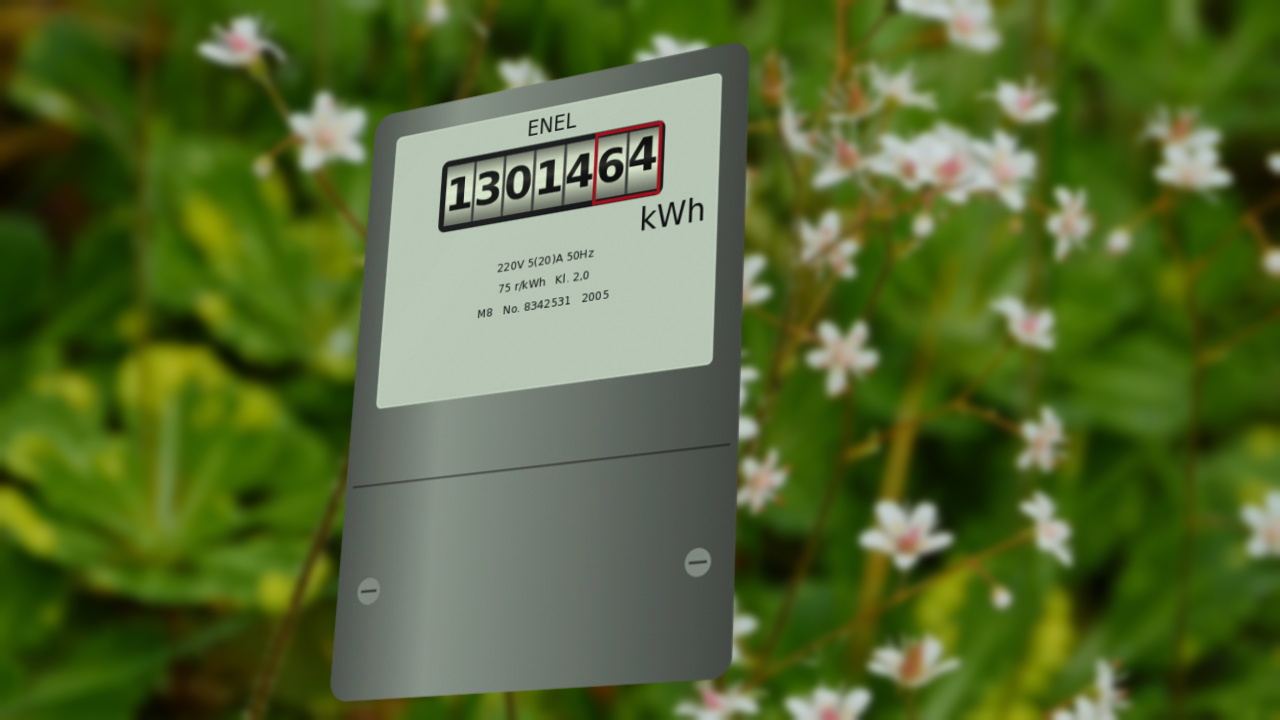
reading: 13014.64 (kWh)
